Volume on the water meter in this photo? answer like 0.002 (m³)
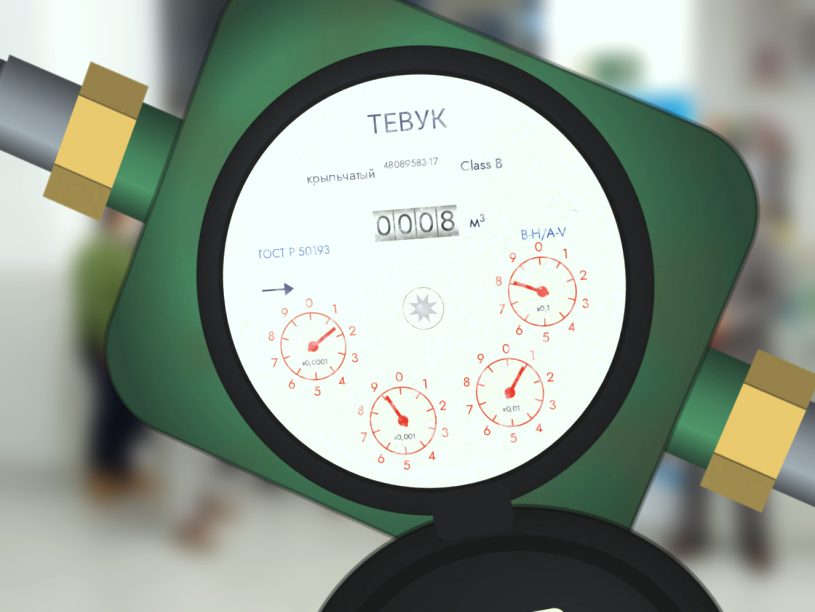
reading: 8.8091 (m³)
